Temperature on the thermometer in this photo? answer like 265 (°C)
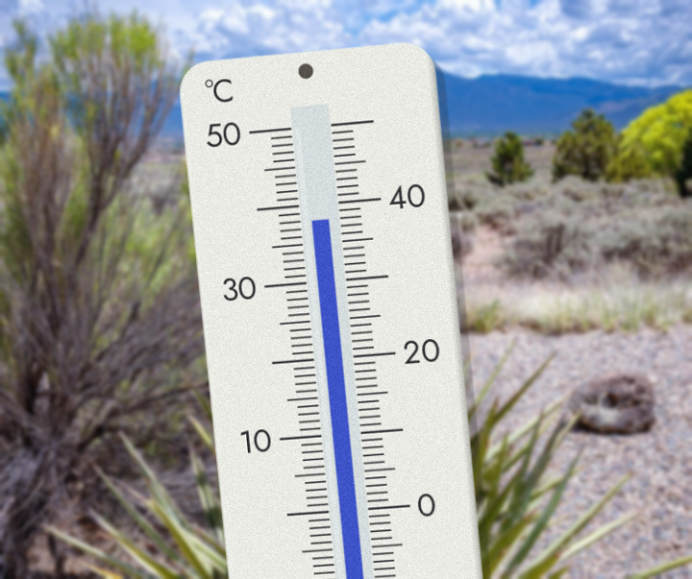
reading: 38 (°C)
